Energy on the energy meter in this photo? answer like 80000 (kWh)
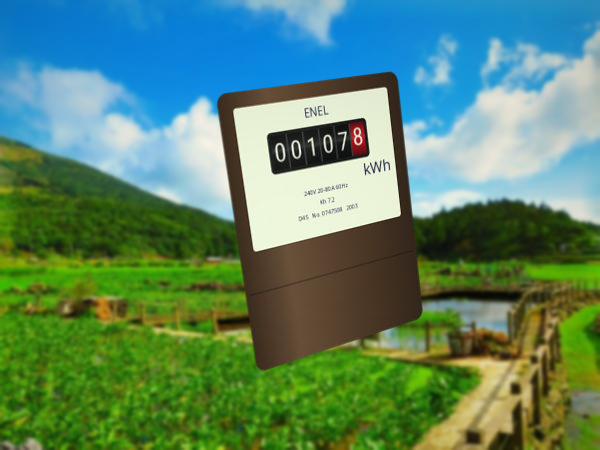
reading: 107.8 (kWh)
